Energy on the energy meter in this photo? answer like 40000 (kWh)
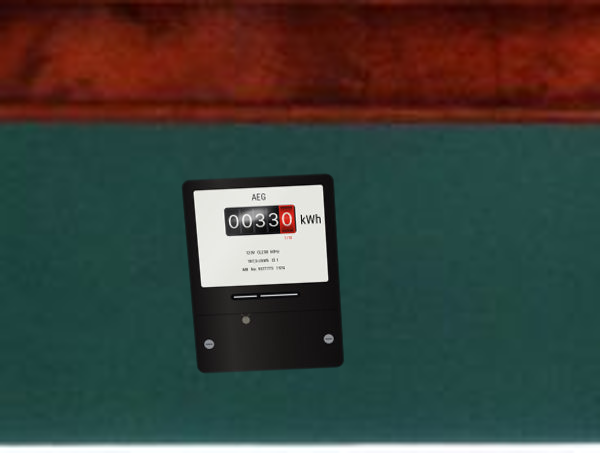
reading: 33.0 (kWh)
